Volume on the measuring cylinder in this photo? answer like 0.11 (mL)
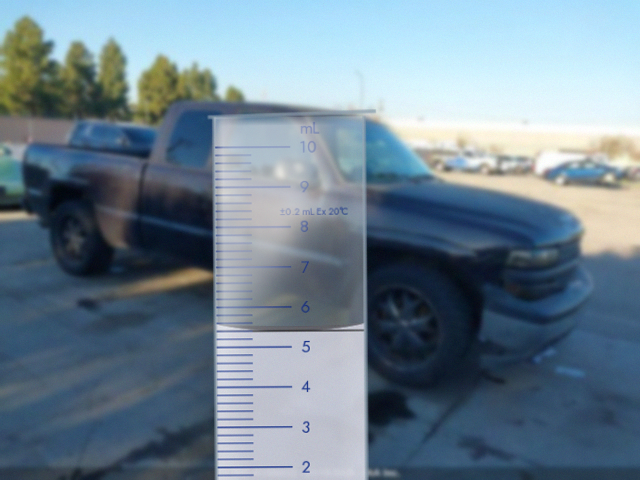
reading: 5.4 (mL)
